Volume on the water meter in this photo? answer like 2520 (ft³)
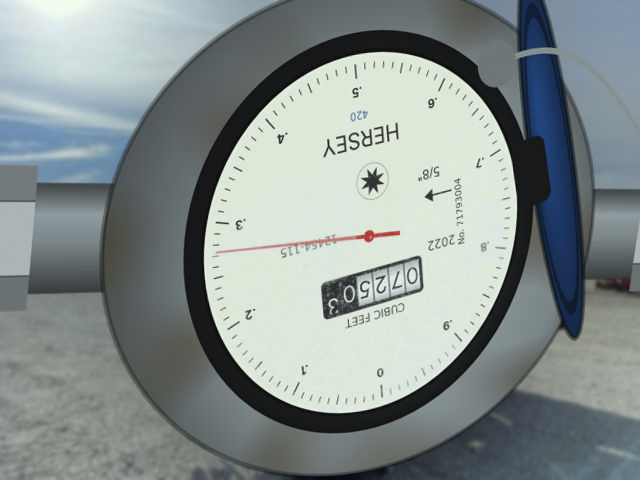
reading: 72503.27 (ft³)
